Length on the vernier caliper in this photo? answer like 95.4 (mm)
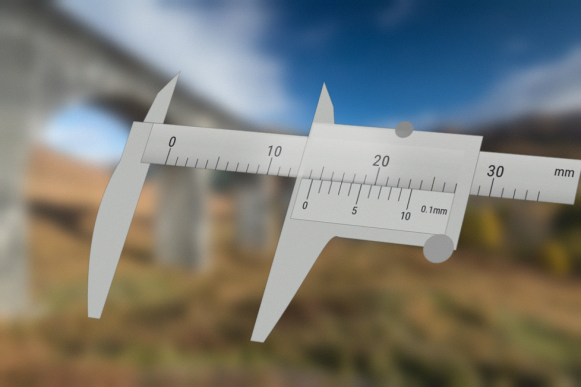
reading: 14.3 (mm)
